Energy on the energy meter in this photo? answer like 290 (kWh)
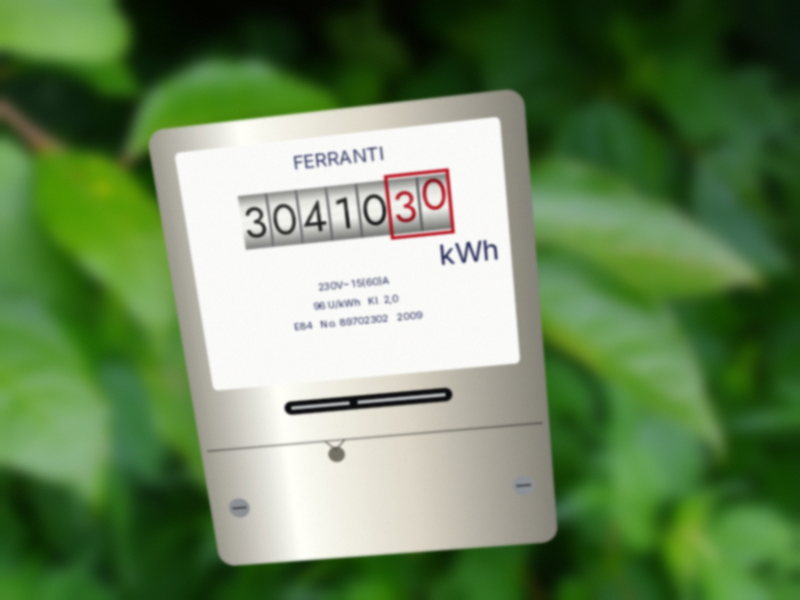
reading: 30410.30 (kWh)
